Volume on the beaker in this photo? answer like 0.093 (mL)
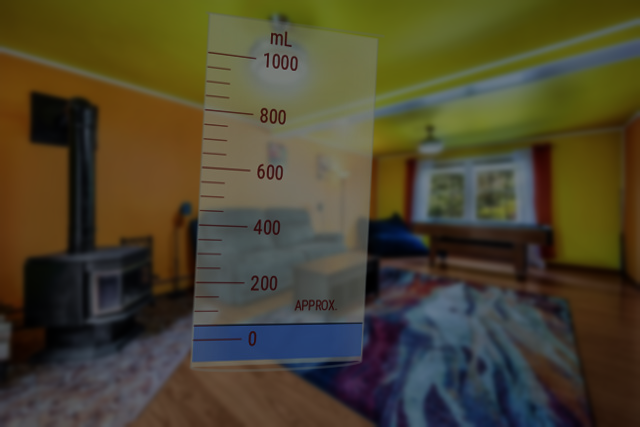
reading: 50 (mL)
